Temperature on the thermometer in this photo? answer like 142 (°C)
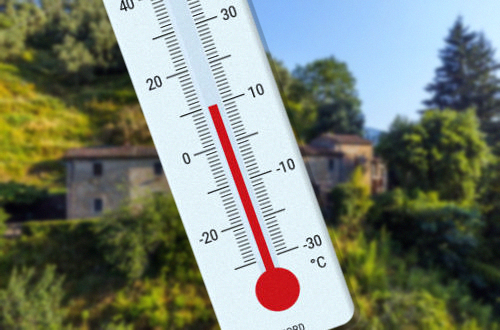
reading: 10 (°C)
